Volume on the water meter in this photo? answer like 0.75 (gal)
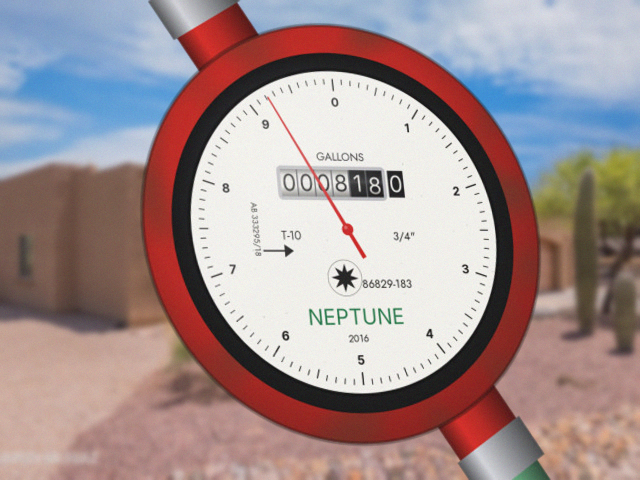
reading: 8179.2 (gal)
